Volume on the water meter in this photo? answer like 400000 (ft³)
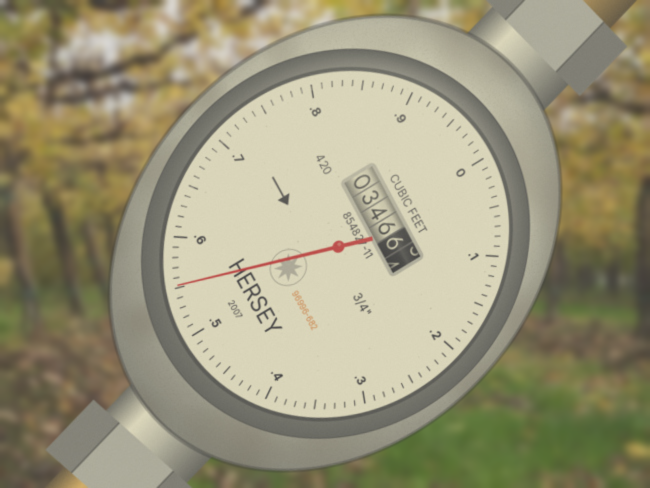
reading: 34663.55 (ft³)
